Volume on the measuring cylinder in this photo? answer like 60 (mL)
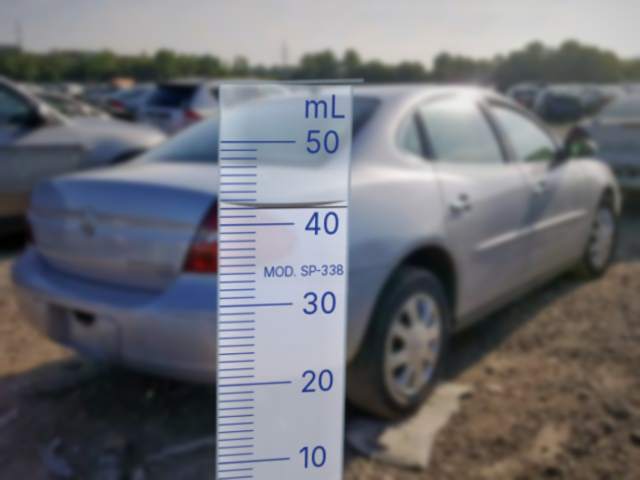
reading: 42 (mL)
